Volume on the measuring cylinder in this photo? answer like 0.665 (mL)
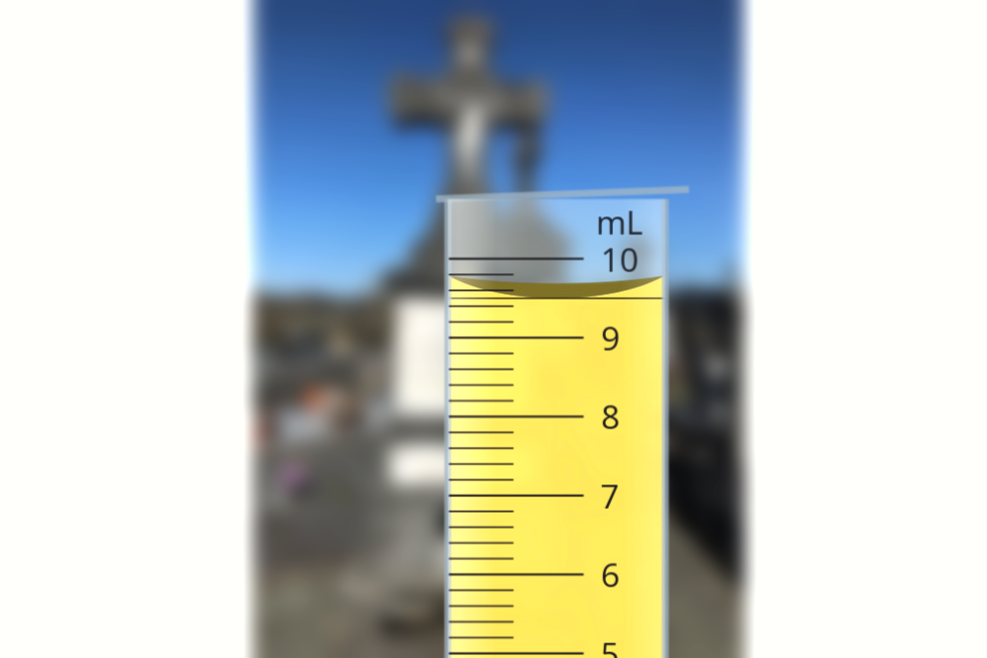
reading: 9.5 (mL)
